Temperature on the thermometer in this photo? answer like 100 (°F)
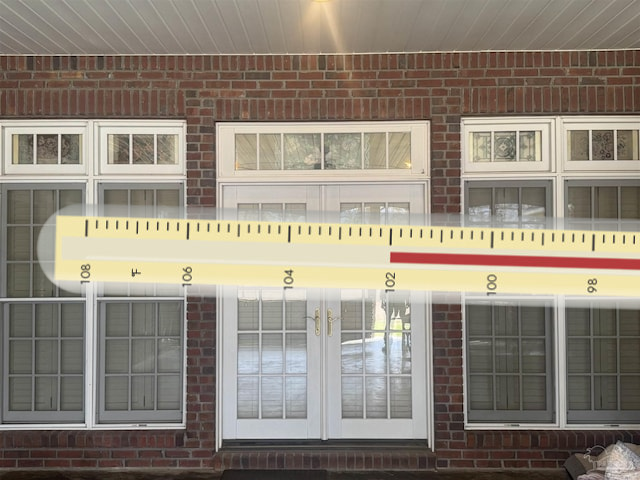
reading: 102 (°F)
